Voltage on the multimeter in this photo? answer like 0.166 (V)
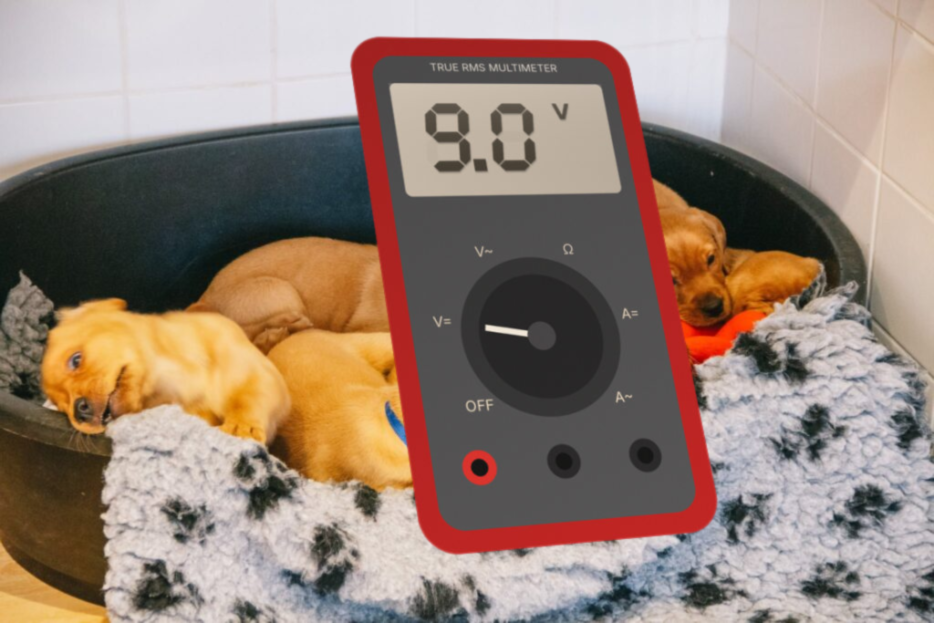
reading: 9.0 (V)
